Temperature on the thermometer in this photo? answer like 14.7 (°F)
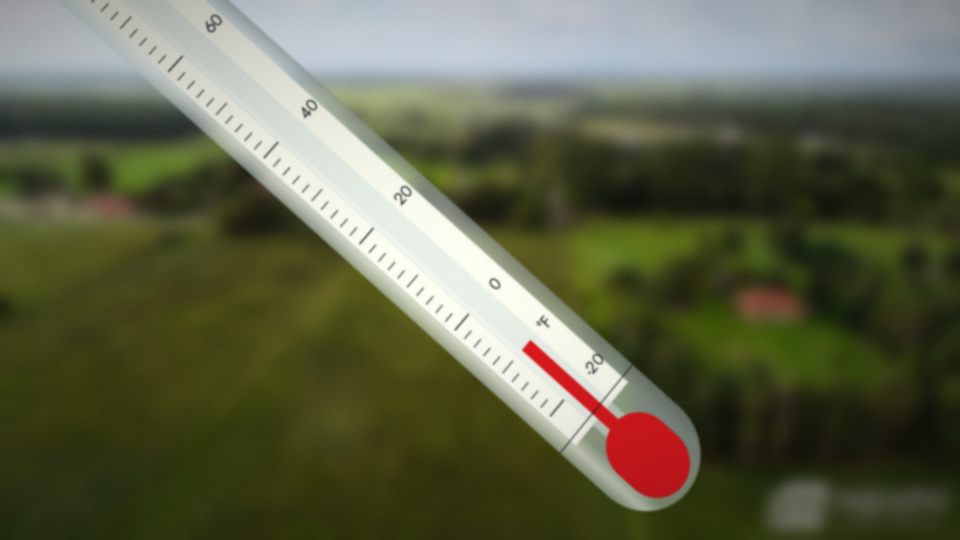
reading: -10 (°F)
